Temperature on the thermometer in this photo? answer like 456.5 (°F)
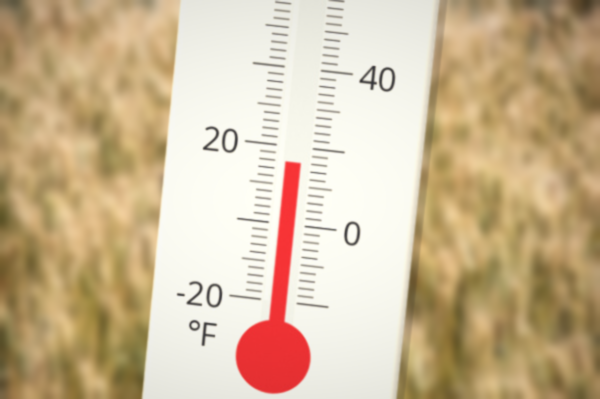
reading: 16 (°F)
